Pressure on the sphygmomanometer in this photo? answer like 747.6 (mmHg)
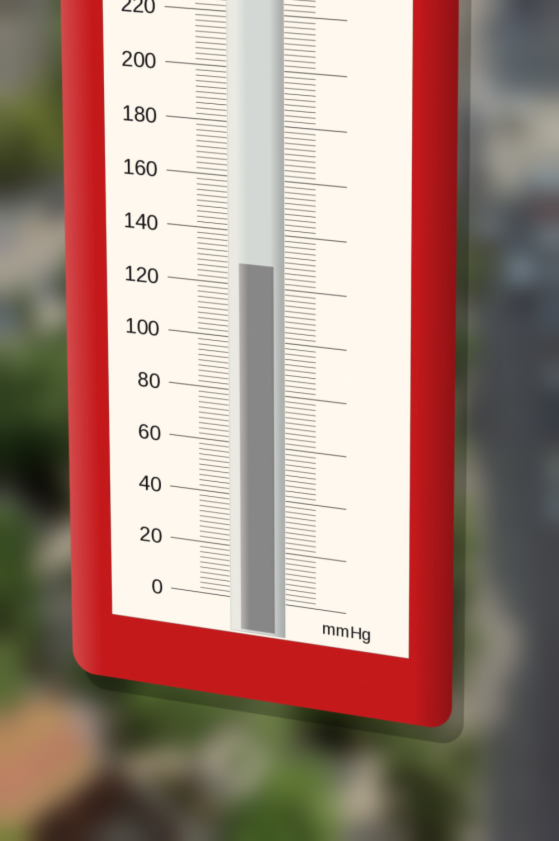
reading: 128 (mmHg)
